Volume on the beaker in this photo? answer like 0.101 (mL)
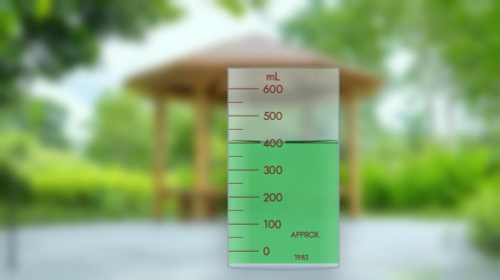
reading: 400 (mL)
